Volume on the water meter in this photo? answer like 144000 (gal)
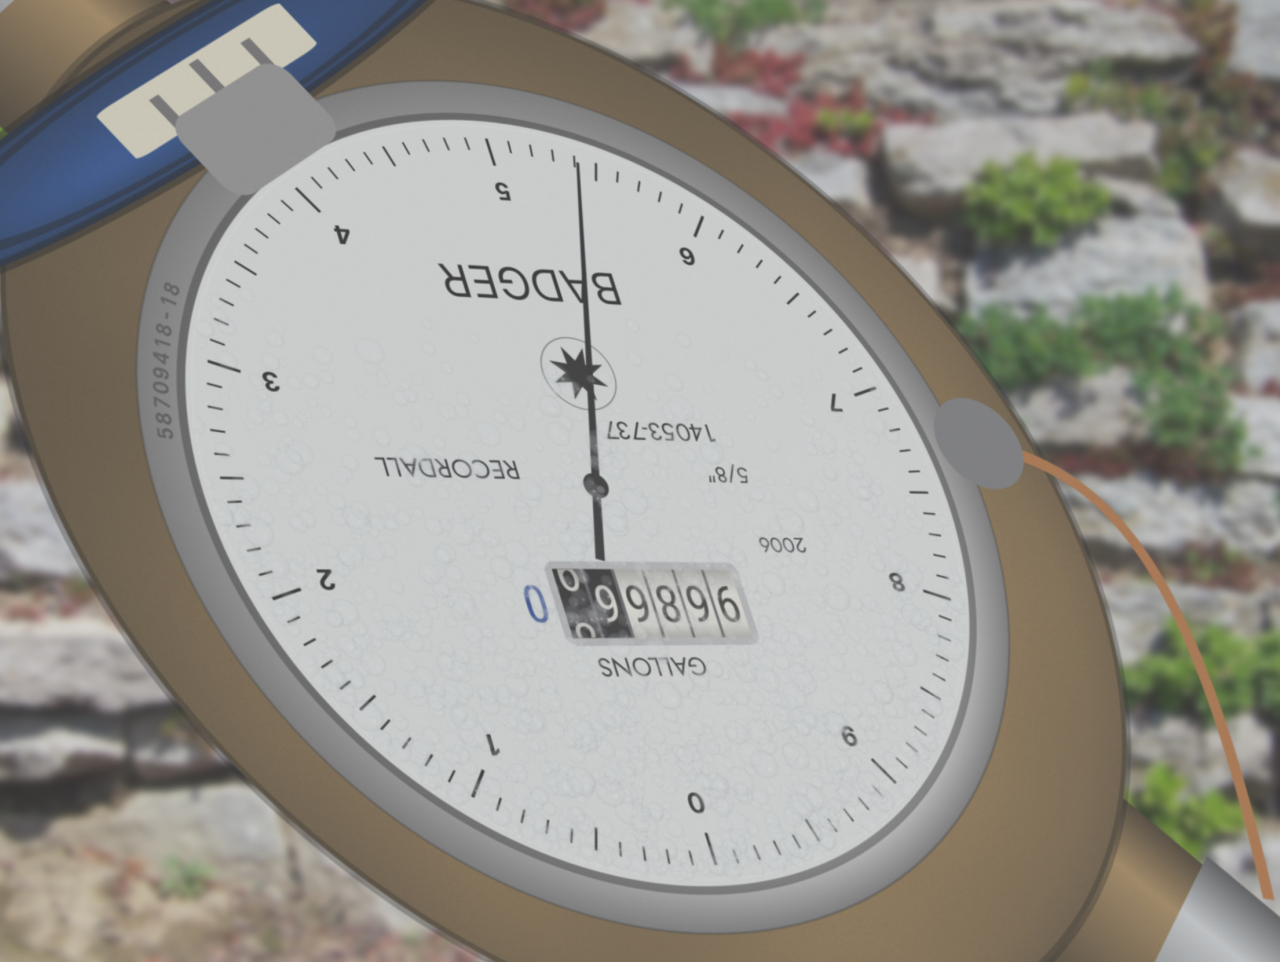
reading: 9686685.4 (gal)
